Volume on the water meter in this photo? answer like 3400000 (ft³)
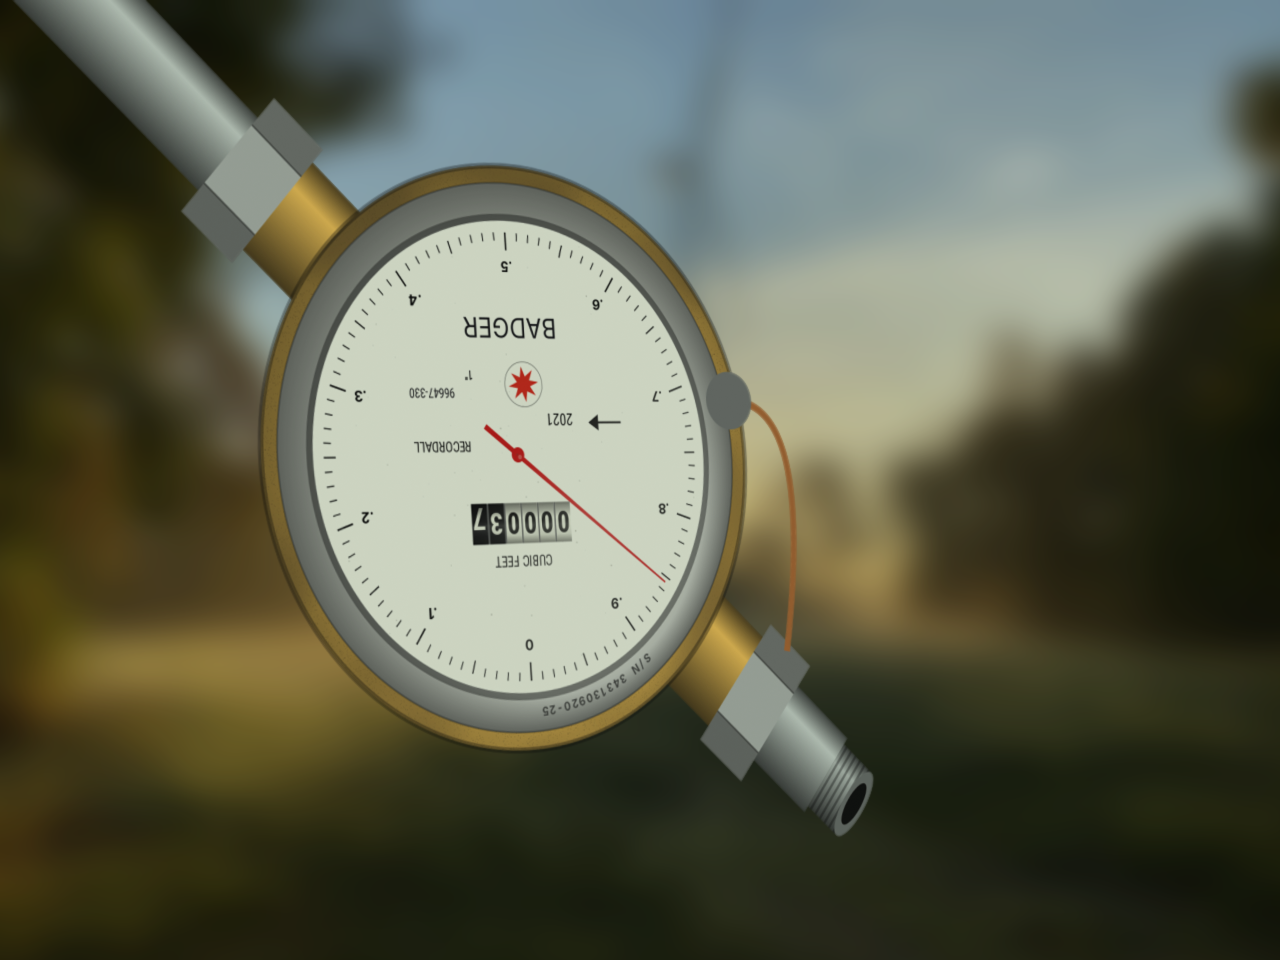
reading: 36.85 (ft³)
